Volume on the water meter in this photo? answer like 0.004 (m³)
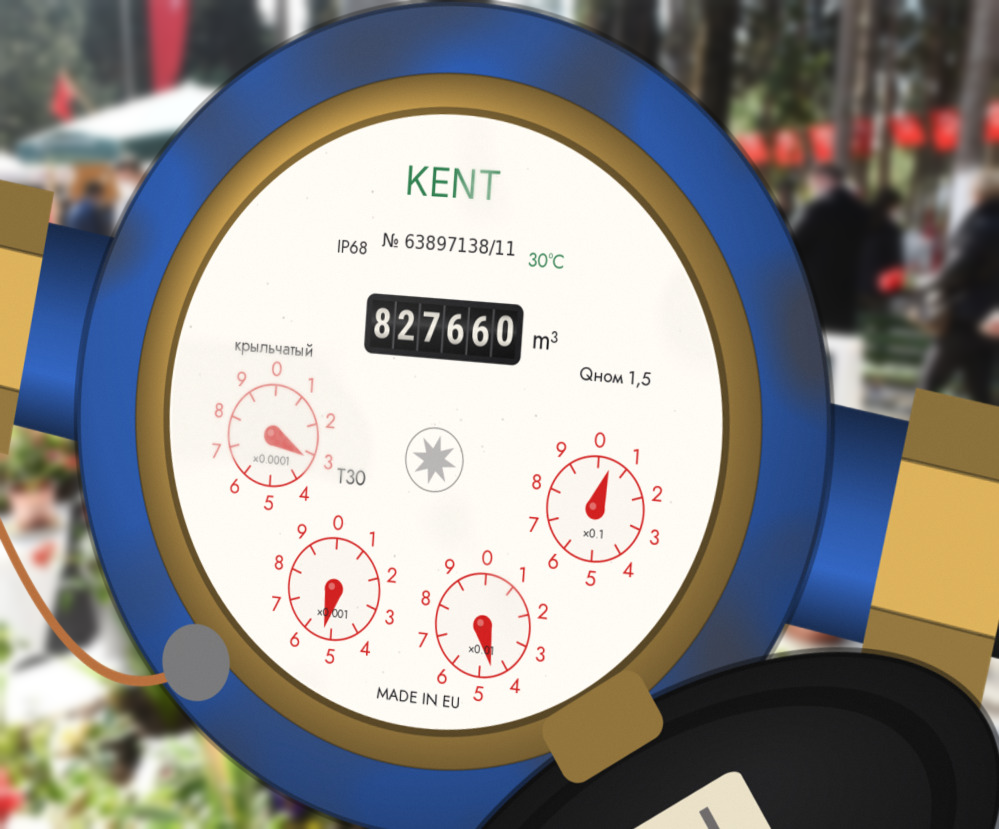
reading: 827660.0453 (m³)
